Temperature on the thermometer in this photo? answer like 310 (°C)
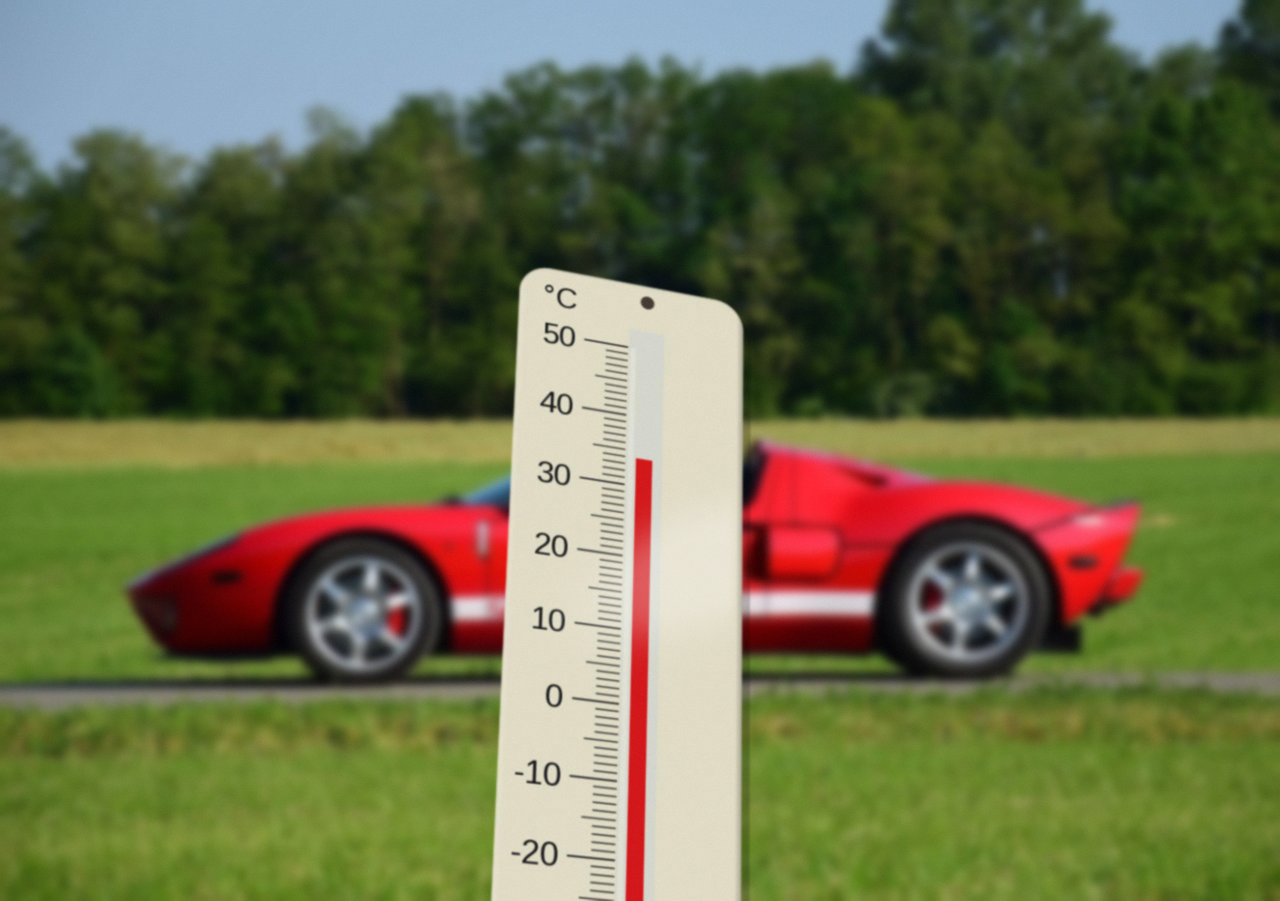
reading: 34 (°C)
